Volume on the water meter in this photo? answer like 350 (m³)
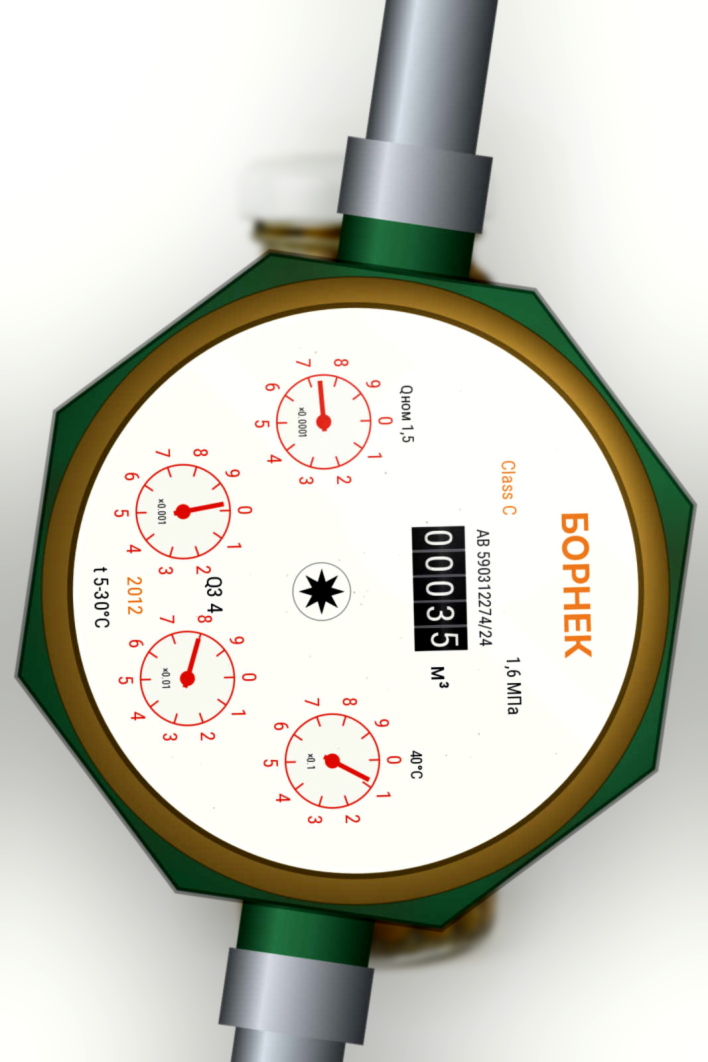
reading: 35.0797 (m³)
